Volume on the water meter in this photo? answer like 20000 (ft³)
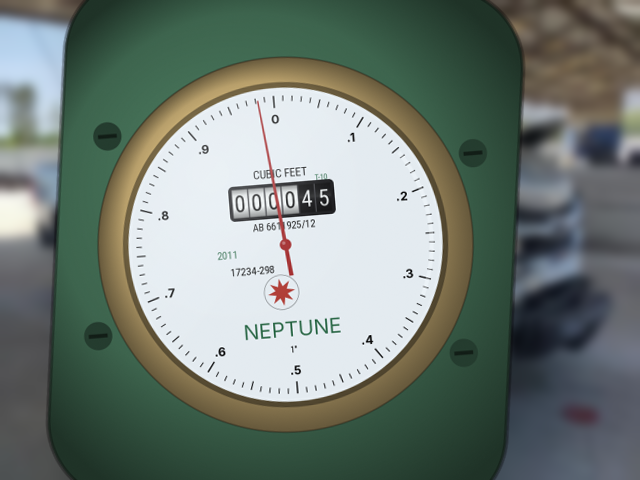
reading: 44.98 (ft³)
